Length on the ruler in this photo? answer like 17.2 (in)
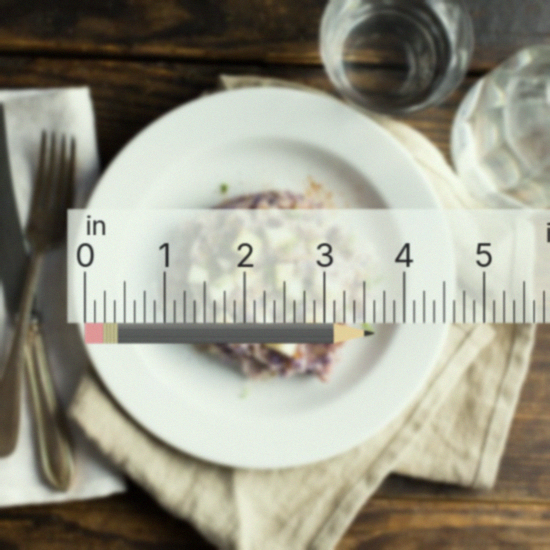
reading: 3.625 (in)
